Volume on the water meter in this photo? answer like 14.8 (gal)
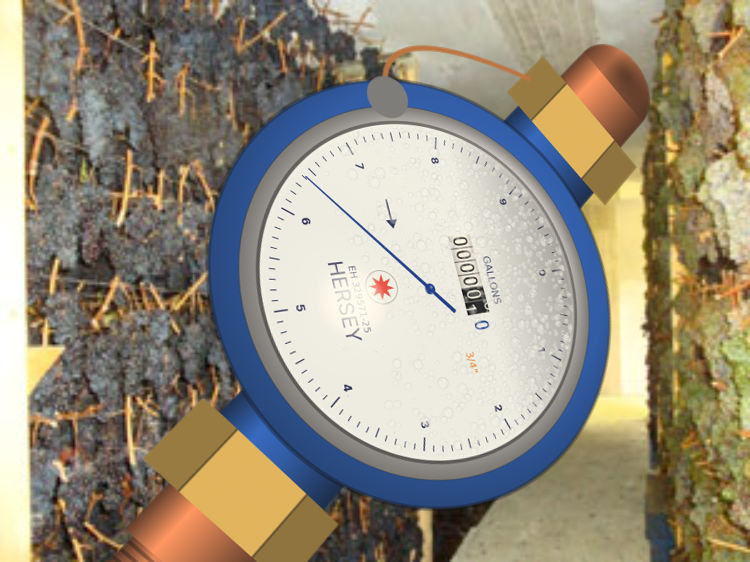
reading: 6.4 (gal)
